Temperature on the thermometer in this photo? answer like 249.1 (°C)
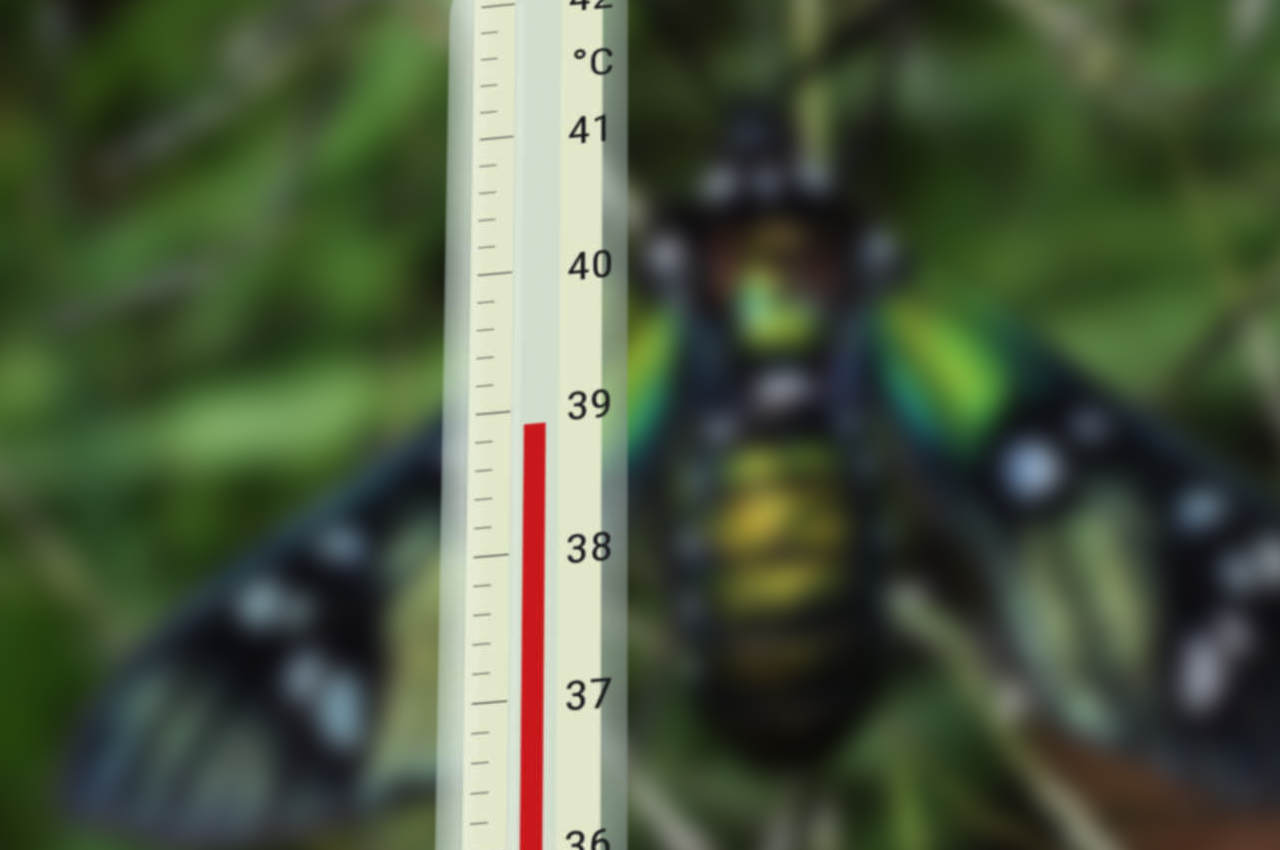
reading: 38.9 (°C)
